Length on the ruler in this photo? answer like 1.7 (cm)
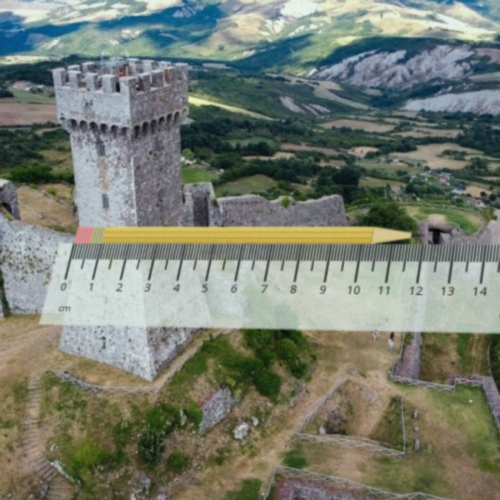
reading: 12 (cm)
